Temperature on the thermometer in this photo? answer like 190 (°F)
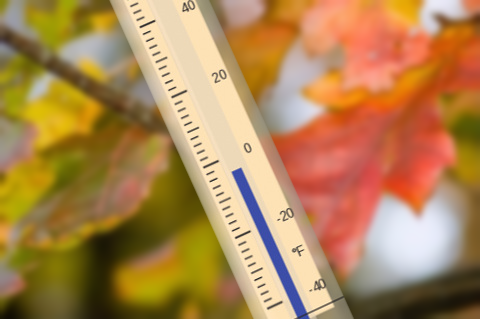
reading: -4 (°F)
